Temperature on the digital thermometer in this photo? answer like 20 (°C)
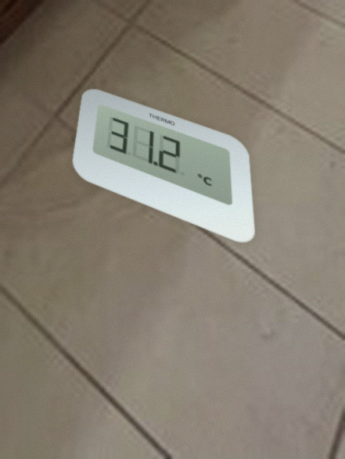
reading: 31.2 (°C)
